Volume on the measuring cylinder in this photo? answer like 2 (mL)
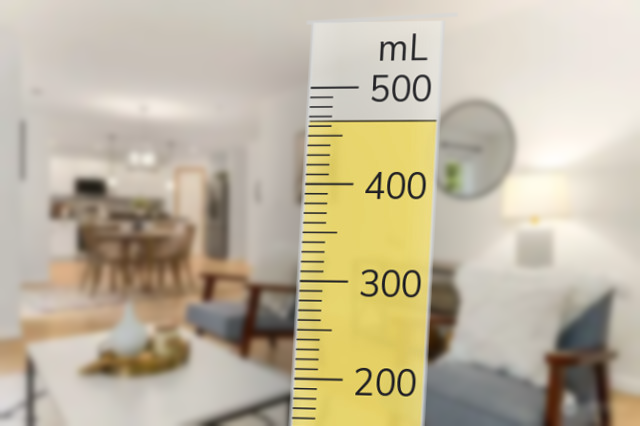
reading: 465 (mL)
